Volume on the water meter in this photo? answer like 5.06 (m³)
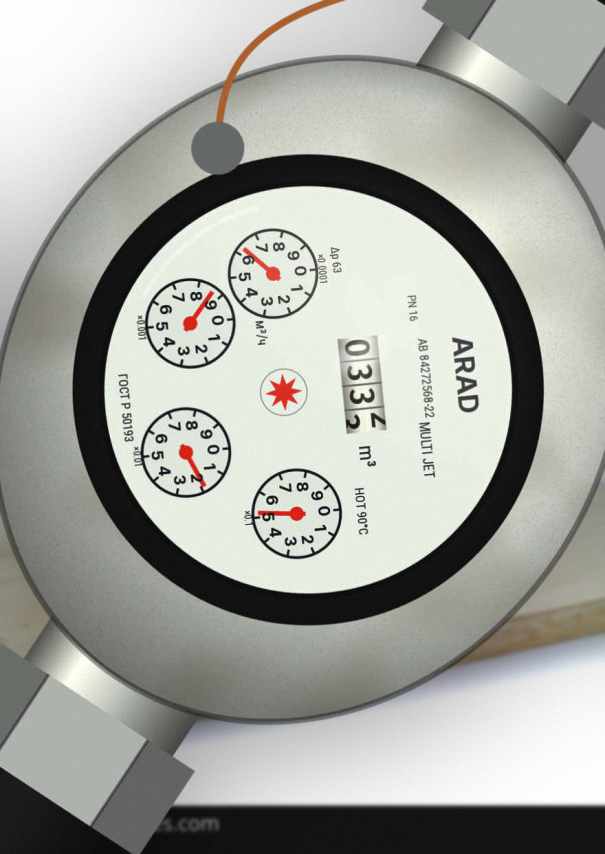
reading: 332.5186 (m³)
